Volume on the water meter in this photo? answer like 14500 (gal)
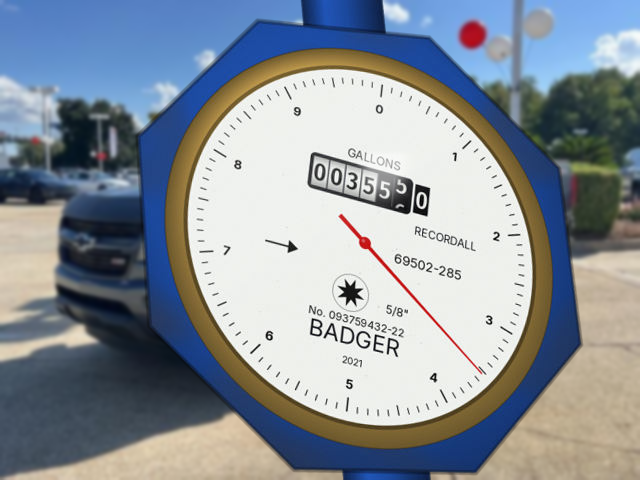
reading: 35553.5 (gal)
